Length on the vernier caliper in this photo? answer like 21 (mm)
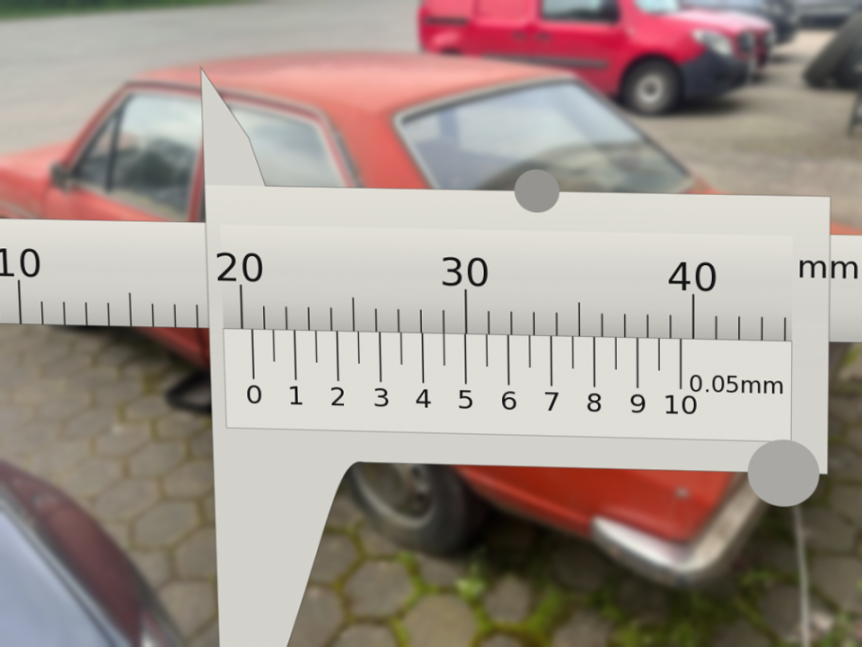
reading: 20.45 (mm)
